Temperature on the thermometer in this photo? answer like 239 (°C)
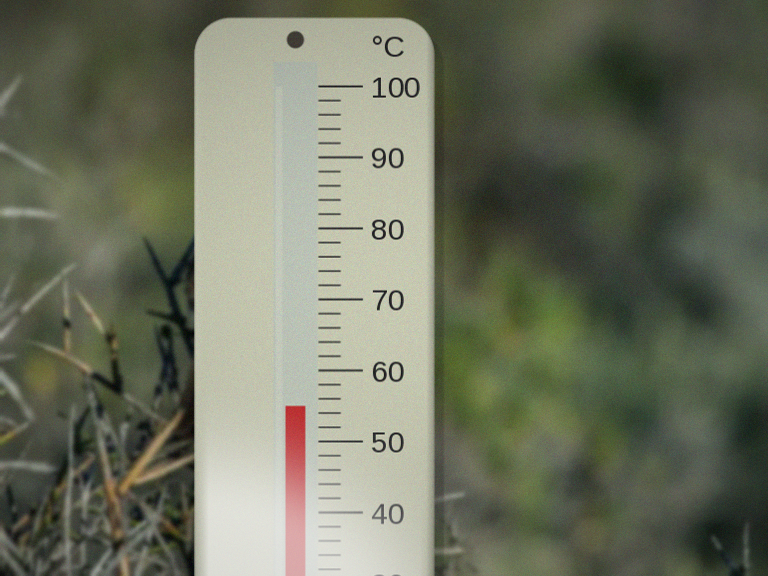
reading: 55 (°C)
